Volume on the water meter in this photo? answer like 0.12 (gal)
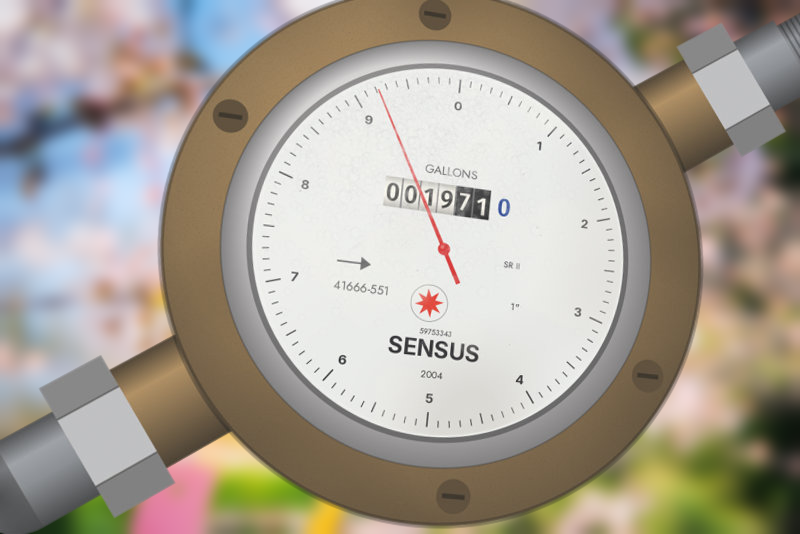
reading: 19709.2 (gal)
